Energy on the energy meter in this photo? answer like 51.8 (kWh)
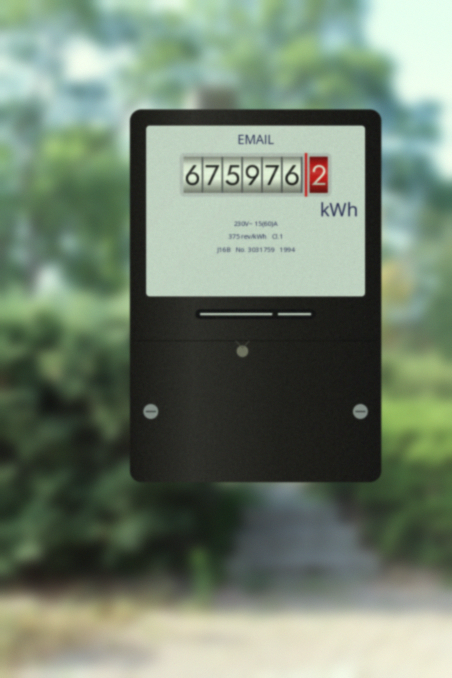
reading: 675976.2 (kWh)
